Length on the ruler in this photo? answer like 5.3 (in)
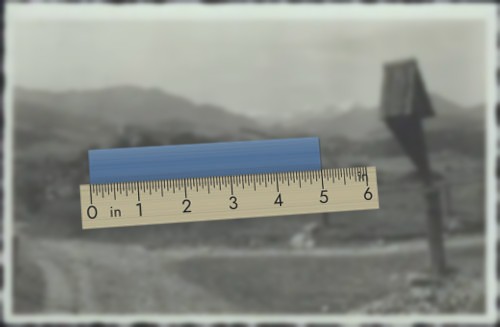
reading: 5 (in)
